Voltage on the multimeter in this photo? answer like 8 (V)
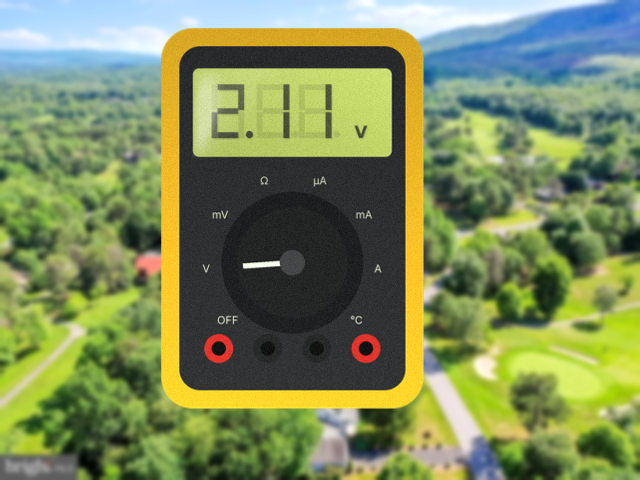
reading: 2.11 (V)
